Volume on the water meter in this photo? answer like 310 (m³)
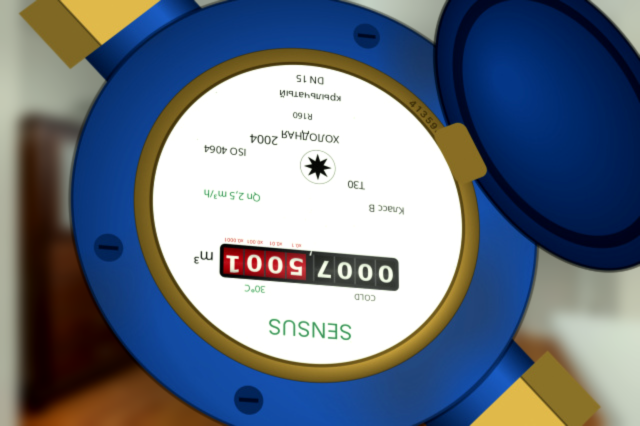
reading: 7.5001 (m³)
